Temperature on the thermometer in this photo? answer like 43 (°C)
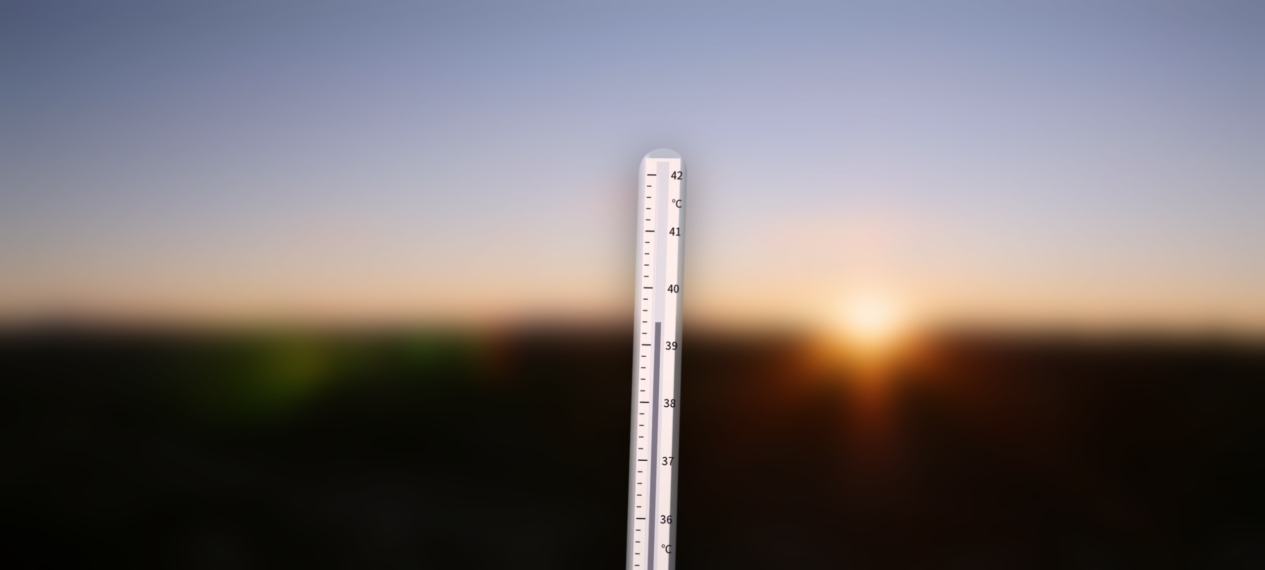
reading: 39.4 (°C)
